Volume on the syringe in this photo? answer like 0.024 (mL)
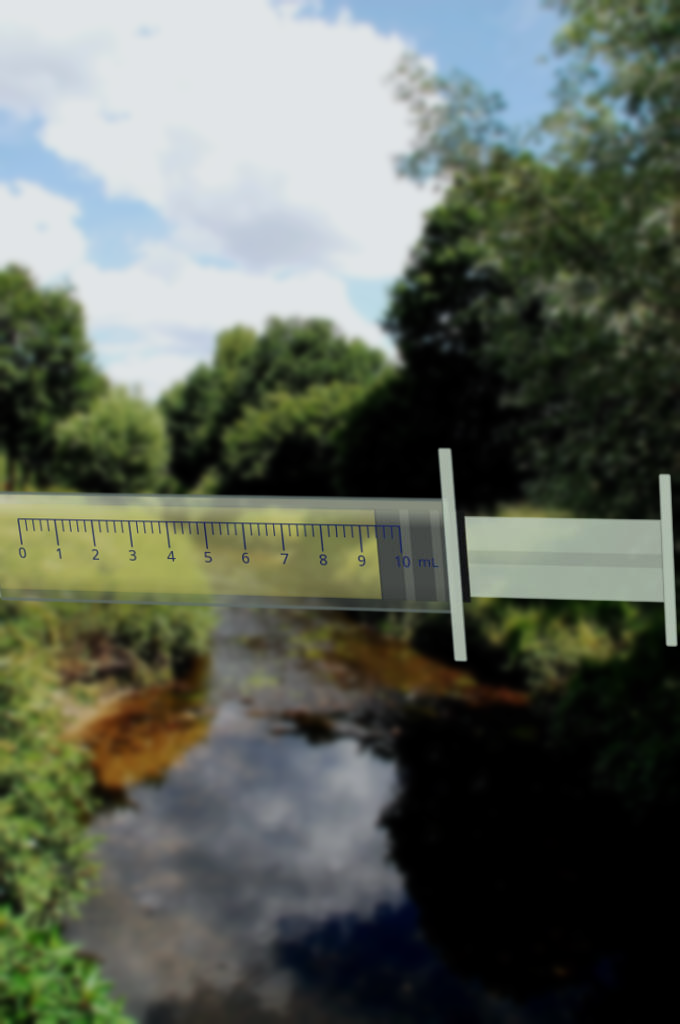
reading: 9.4 (mL)
